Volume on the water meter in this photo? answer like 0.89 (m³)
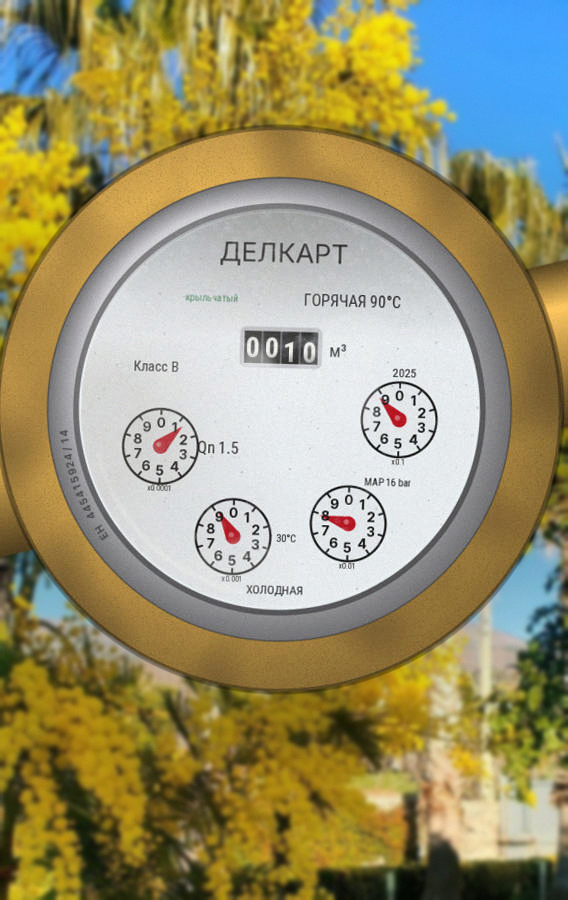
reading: 9.8791 (m³)
